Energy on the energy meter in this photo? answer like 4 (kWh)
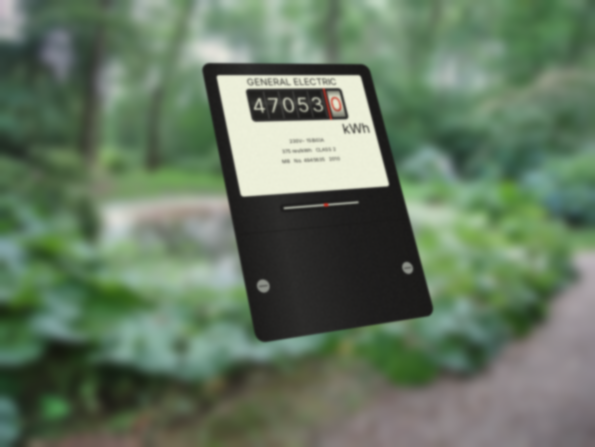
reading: 47053.0 (kWh)
